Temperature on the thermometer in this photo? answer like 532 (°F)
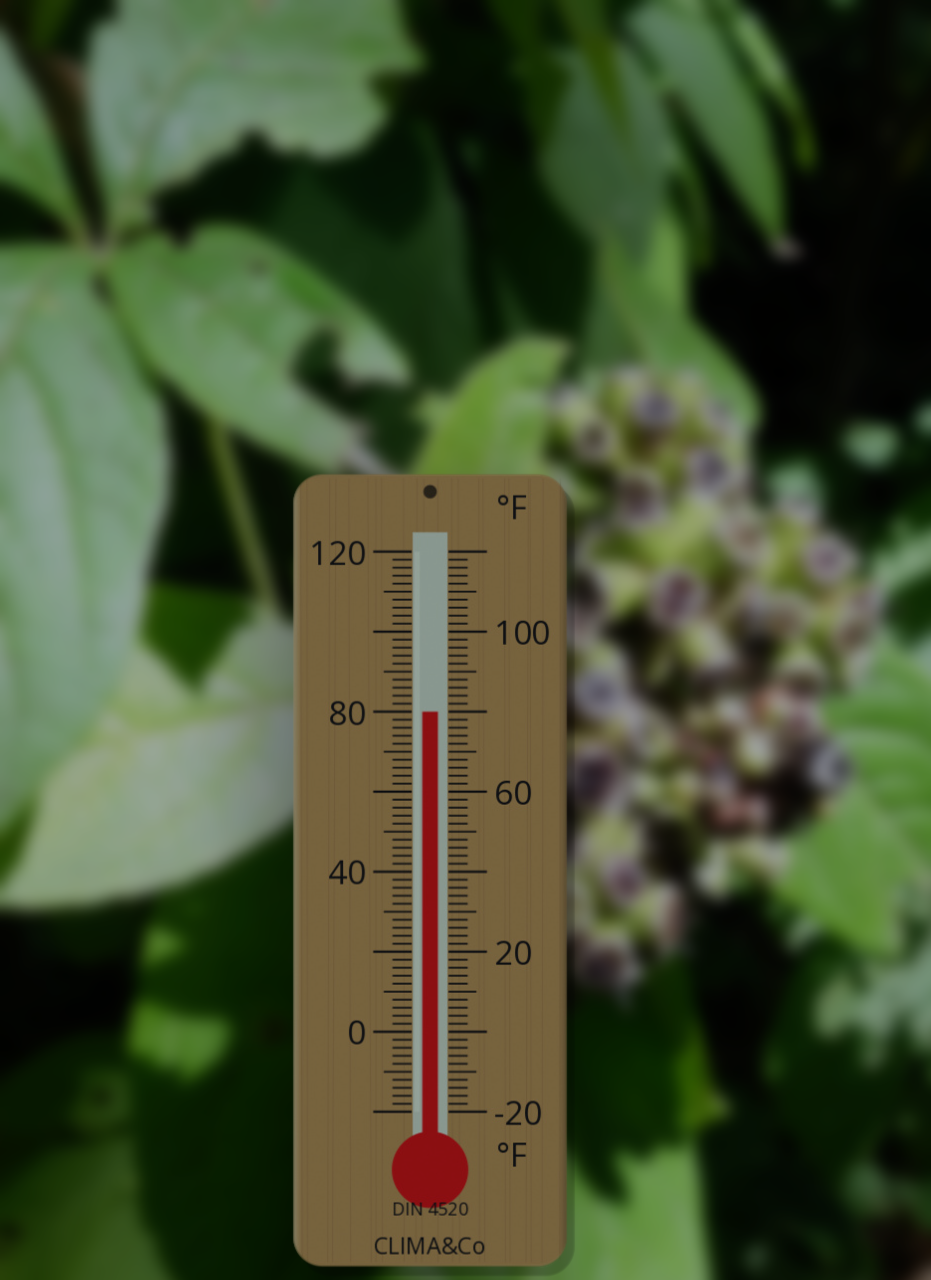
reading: 80 (°F)
